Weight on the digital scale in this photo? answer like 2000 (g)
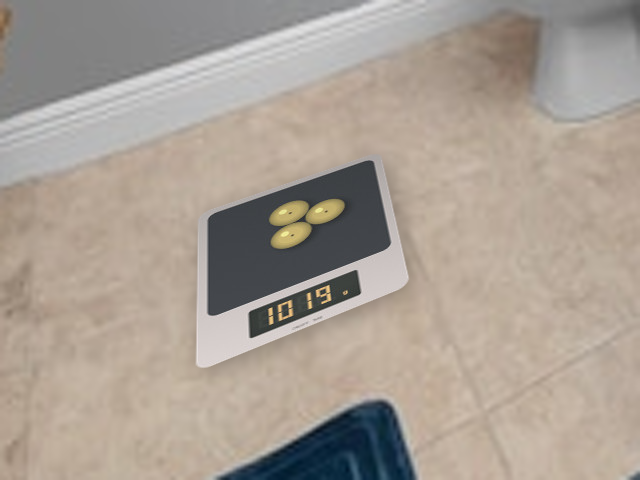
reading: 1019 (g)
